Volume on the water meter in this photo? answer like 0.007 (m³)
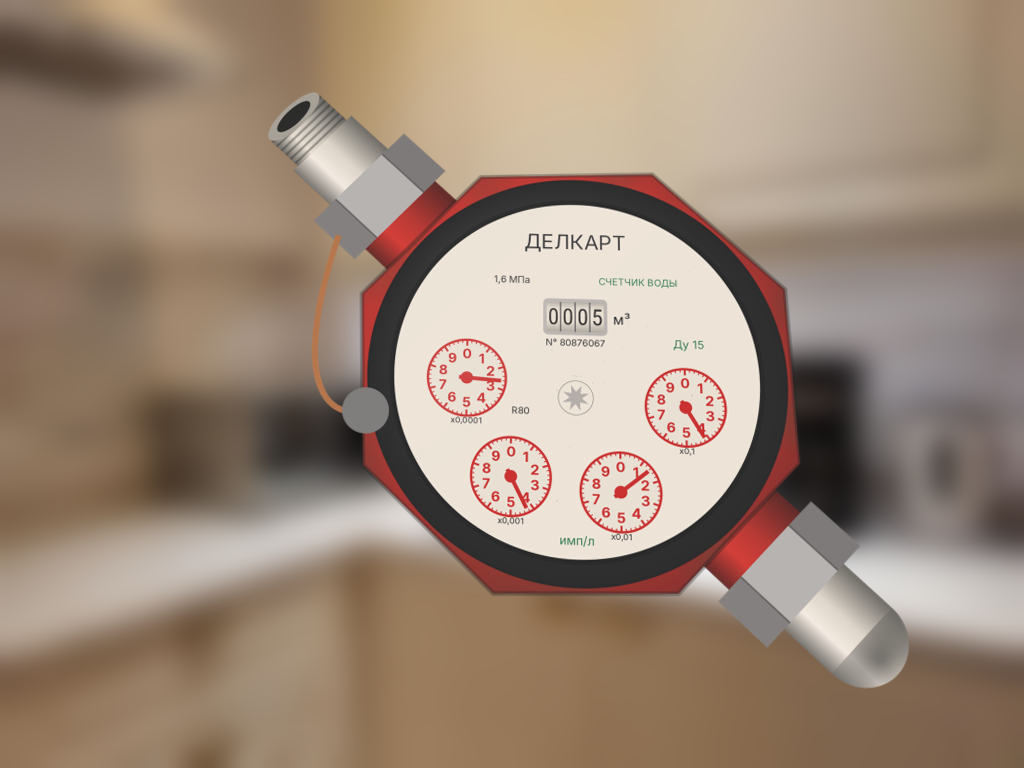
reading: 5.4142 (m³)
